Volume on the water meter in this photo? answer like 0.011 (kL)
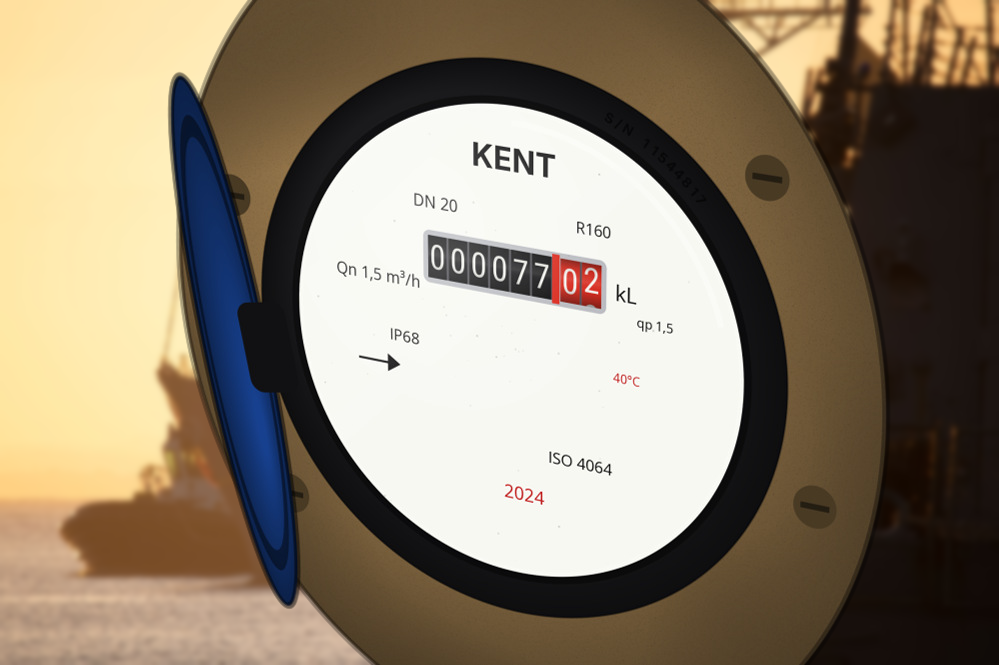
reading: 77.02 (kL)
